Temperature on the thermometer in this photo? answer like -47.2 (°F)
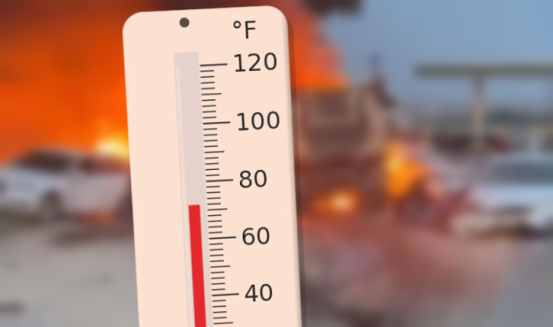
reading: 72 (°F)
